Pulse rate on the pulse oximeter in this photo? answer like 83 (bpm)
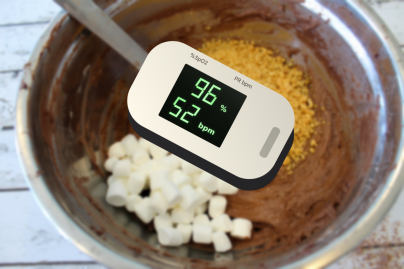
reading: 52 (bpm)
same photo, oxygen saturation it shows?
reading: 96 (%)
